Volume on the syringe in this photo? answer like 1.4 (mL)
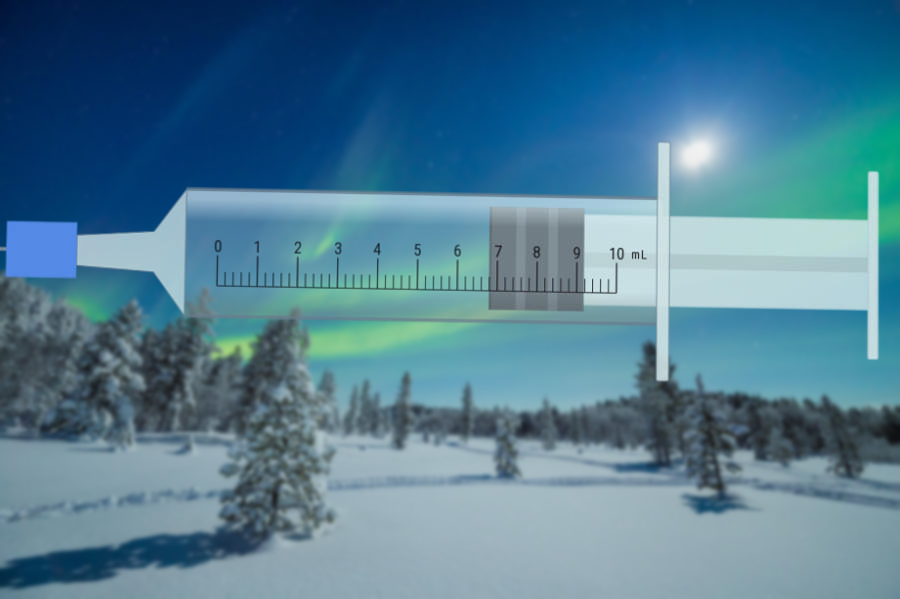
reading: 6.8 (mL)
